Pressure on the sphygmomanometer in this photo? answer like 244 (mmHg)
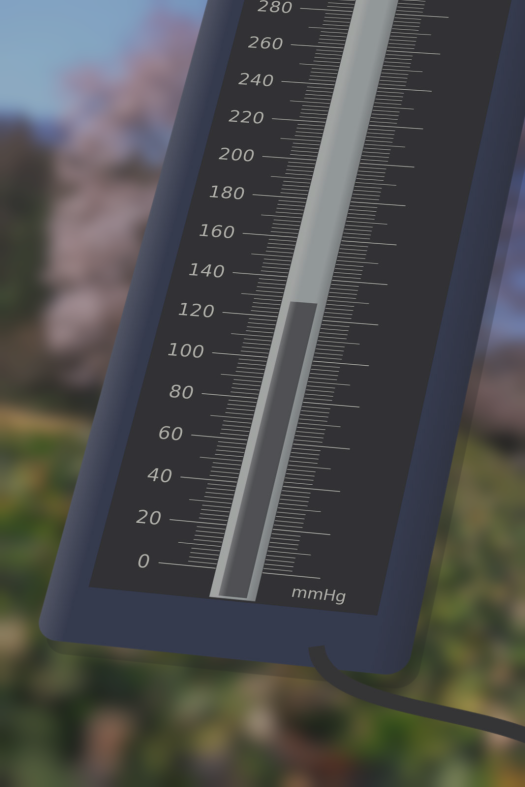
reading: 128 (mmHg)
